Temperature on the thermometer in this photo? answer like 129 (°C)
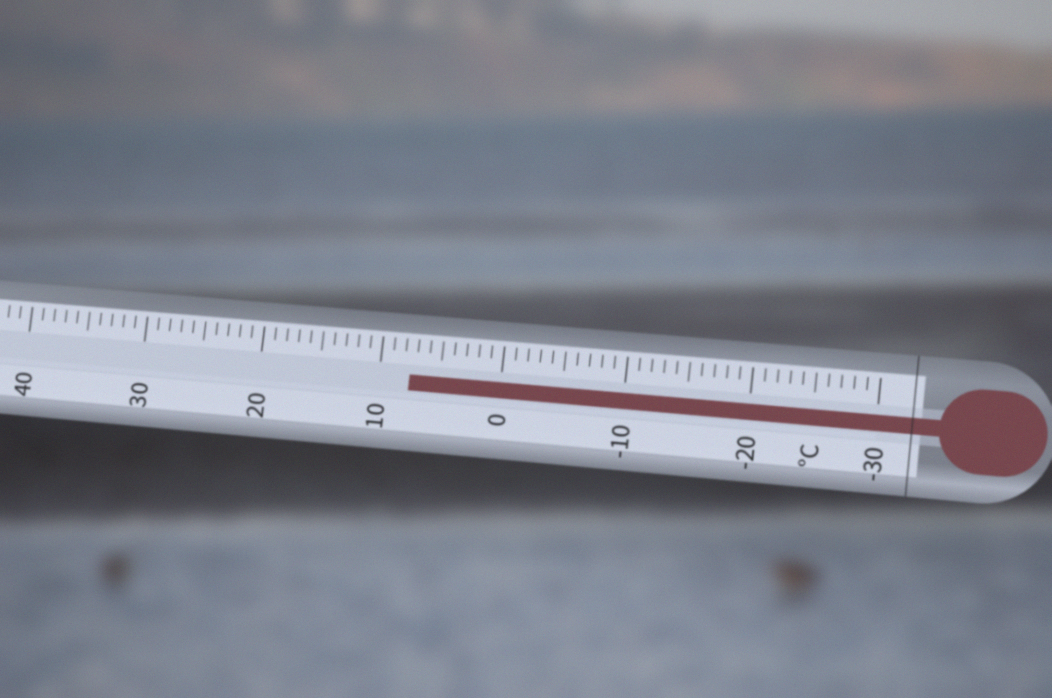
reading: 7.5 (°C)
